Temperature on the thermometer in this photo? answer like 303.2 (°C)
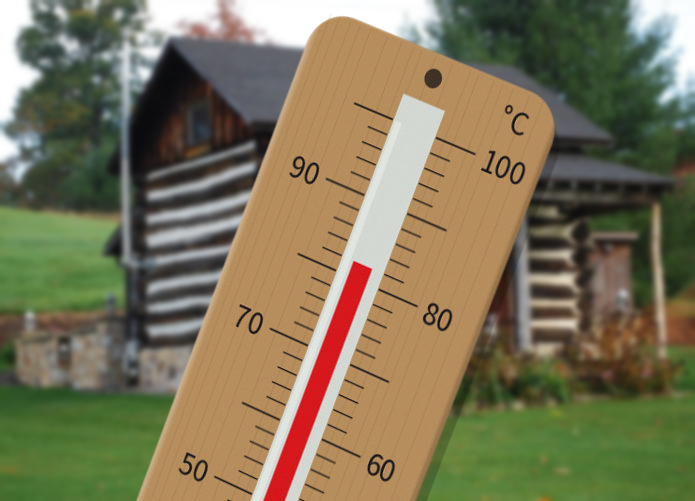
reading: 82 (°C)
